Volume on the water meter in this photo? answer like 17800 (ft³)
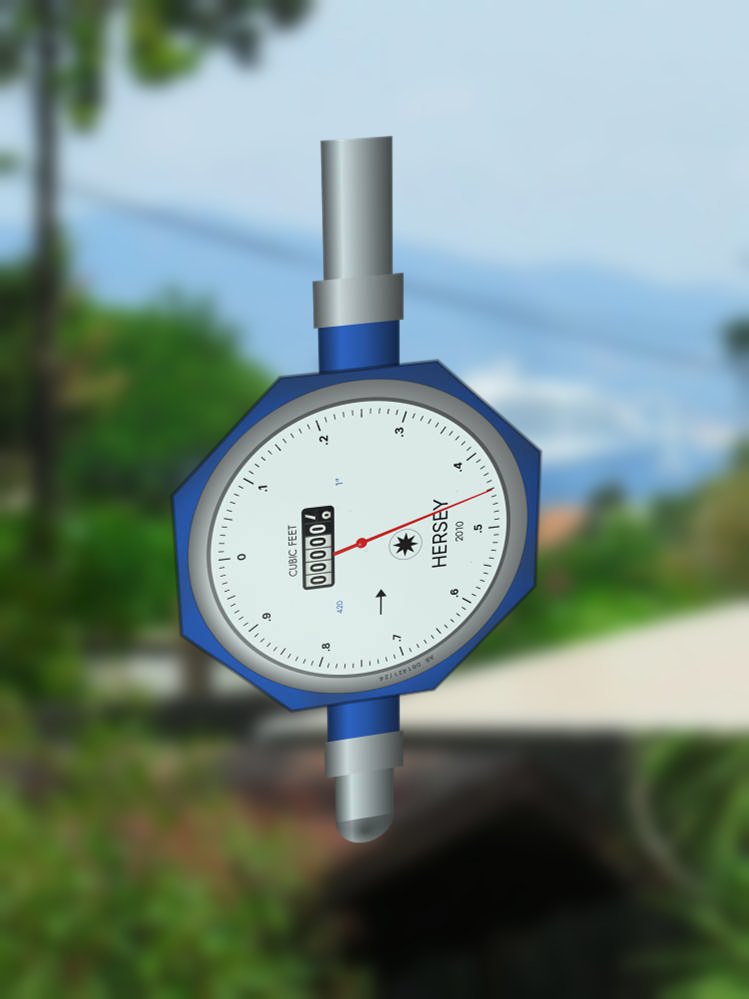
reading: 7.45 (ft³)
